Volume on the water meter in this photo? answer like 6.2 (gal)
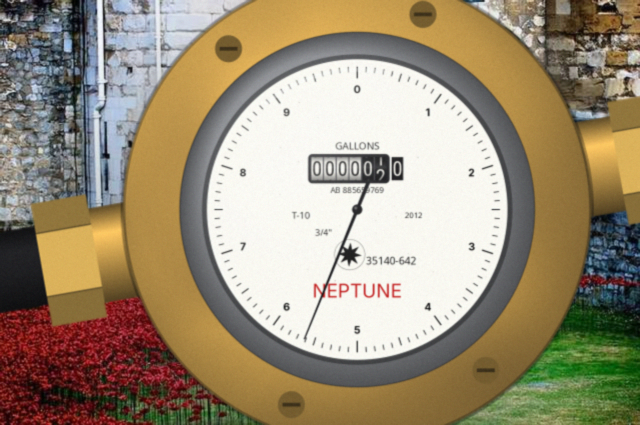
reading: 15.6 (gal)
